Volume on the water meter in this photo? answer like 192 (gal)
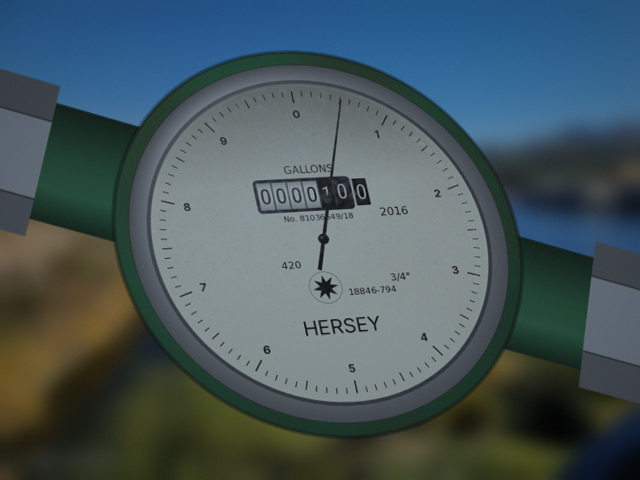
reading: 100.5 (gal)
